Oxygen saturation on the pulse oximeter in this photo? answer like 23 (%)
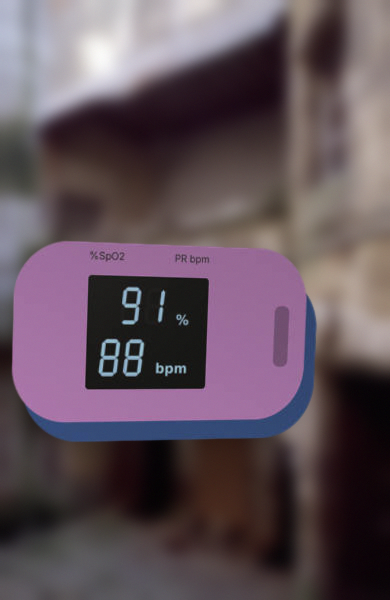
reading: 91 (%)
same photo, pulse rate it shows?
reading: 88 (bpm)
